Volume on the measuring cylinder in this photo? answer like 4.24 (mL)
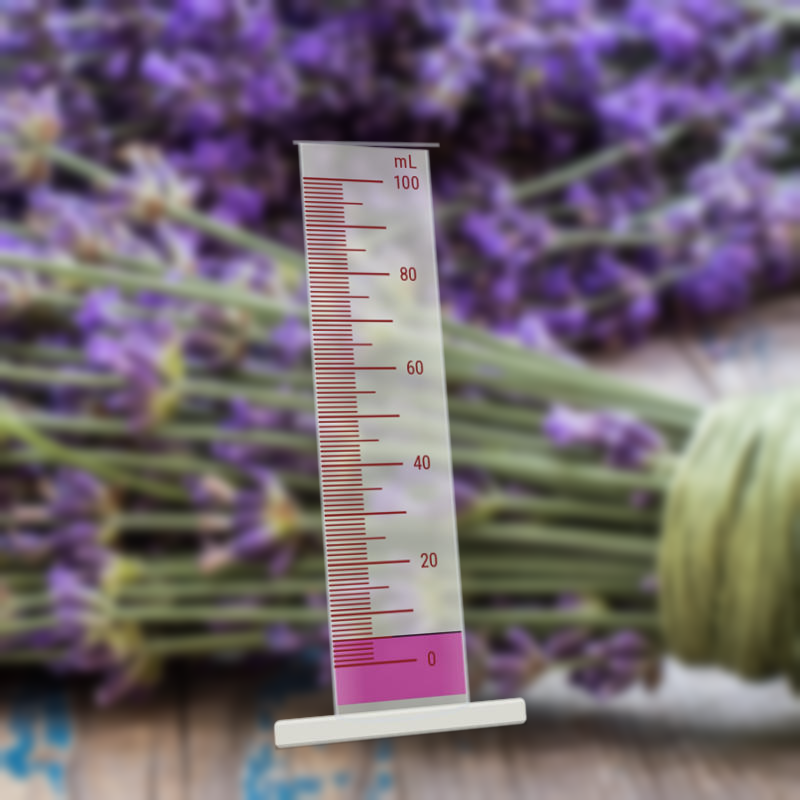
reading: 5 (mL)
